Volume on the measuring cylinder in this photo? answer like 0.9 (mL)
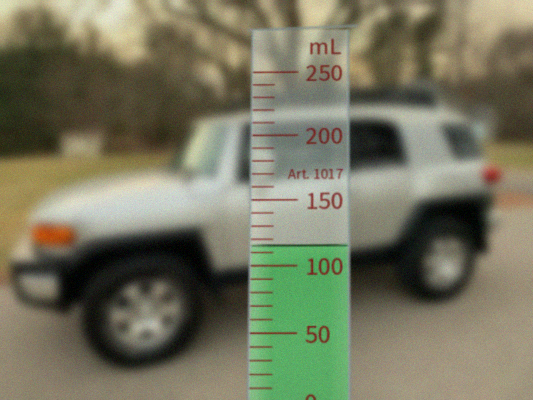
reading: 115 (mL)
